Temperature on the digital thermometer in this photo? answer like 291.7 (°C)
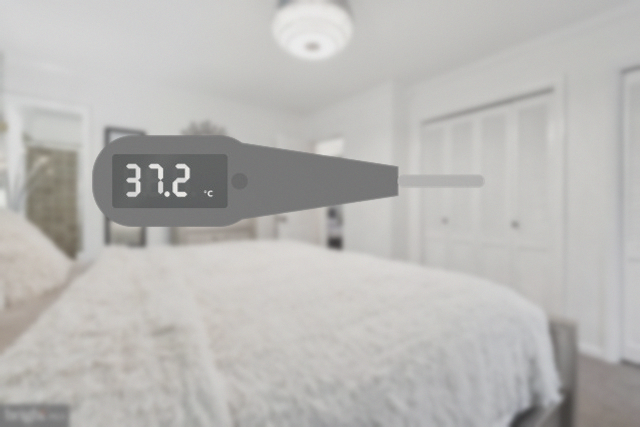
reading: 37.2 (°C)
